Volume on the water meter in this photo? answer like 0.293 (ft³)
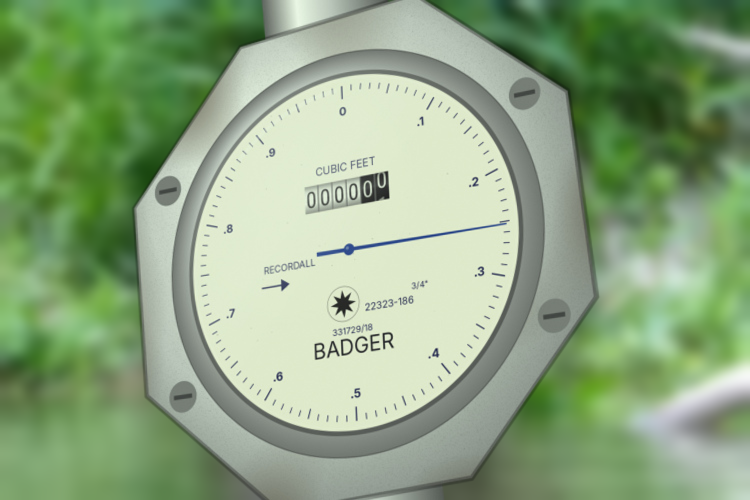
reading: 0.25 (ft³)
